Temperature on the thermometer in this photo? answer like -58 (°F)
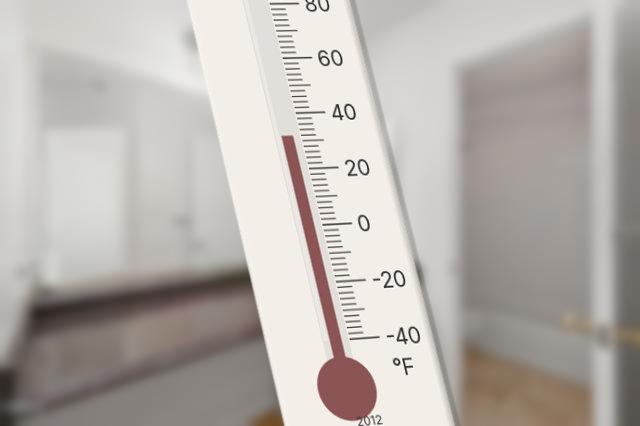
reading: 32 (°F)
